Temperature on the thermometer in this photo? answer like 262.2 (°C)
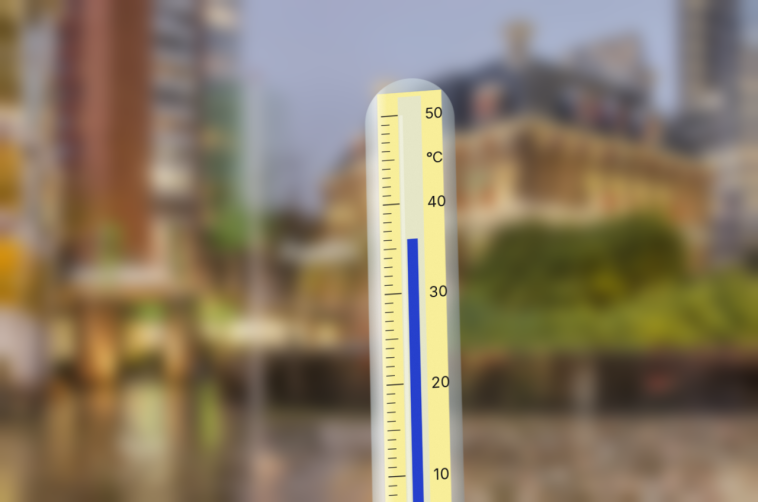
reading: 36 (°C)
